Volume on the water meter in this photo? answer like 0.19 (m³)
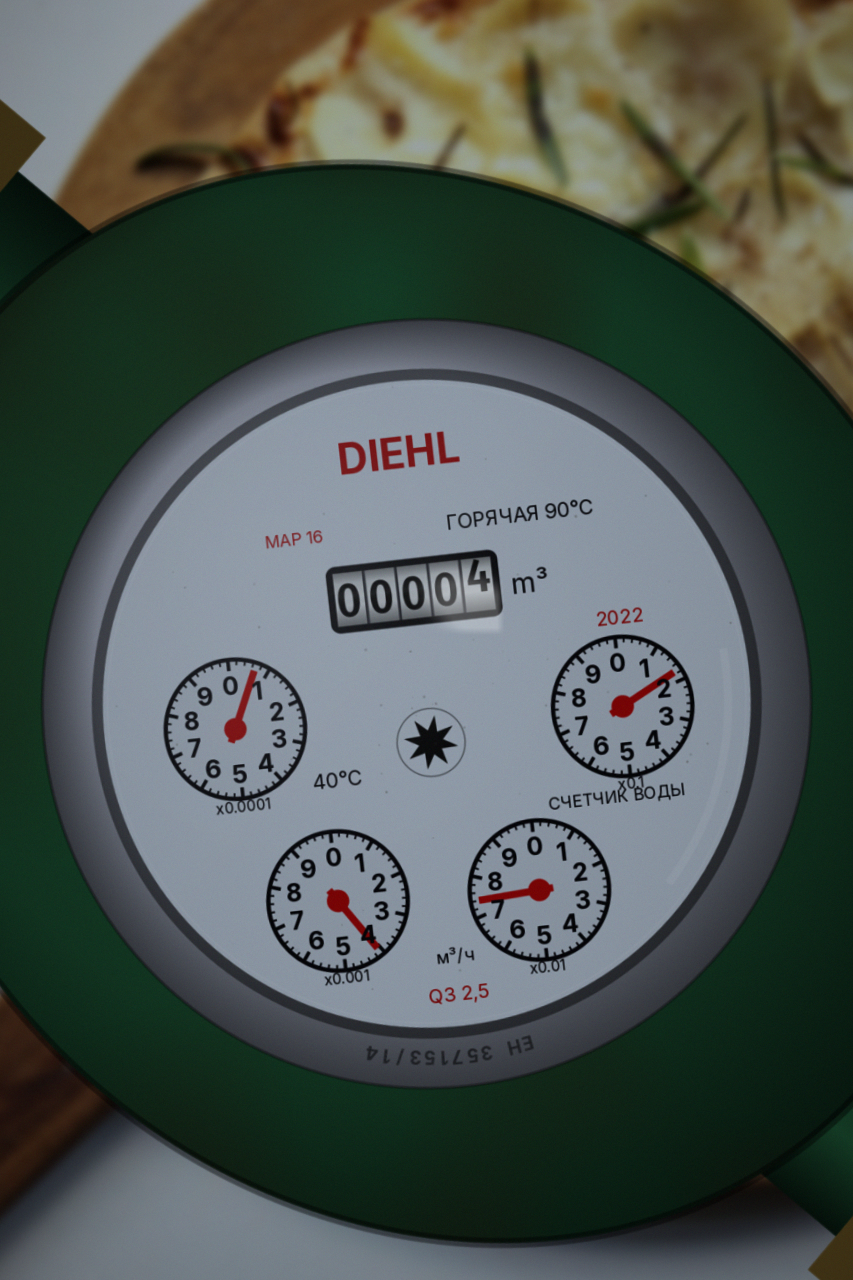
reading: 4.1740 (m³)
